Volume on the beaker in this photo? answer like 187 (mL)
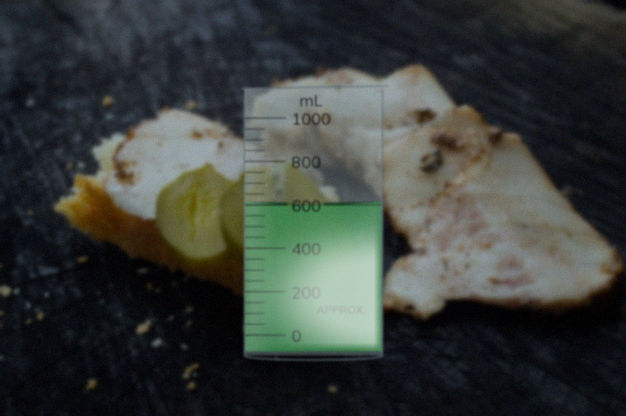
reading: 600 (mL)
